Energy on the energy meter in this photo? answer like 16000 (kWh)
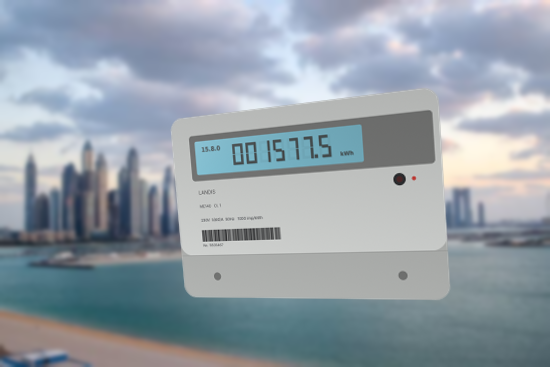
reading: 1577.5 (kWh)
